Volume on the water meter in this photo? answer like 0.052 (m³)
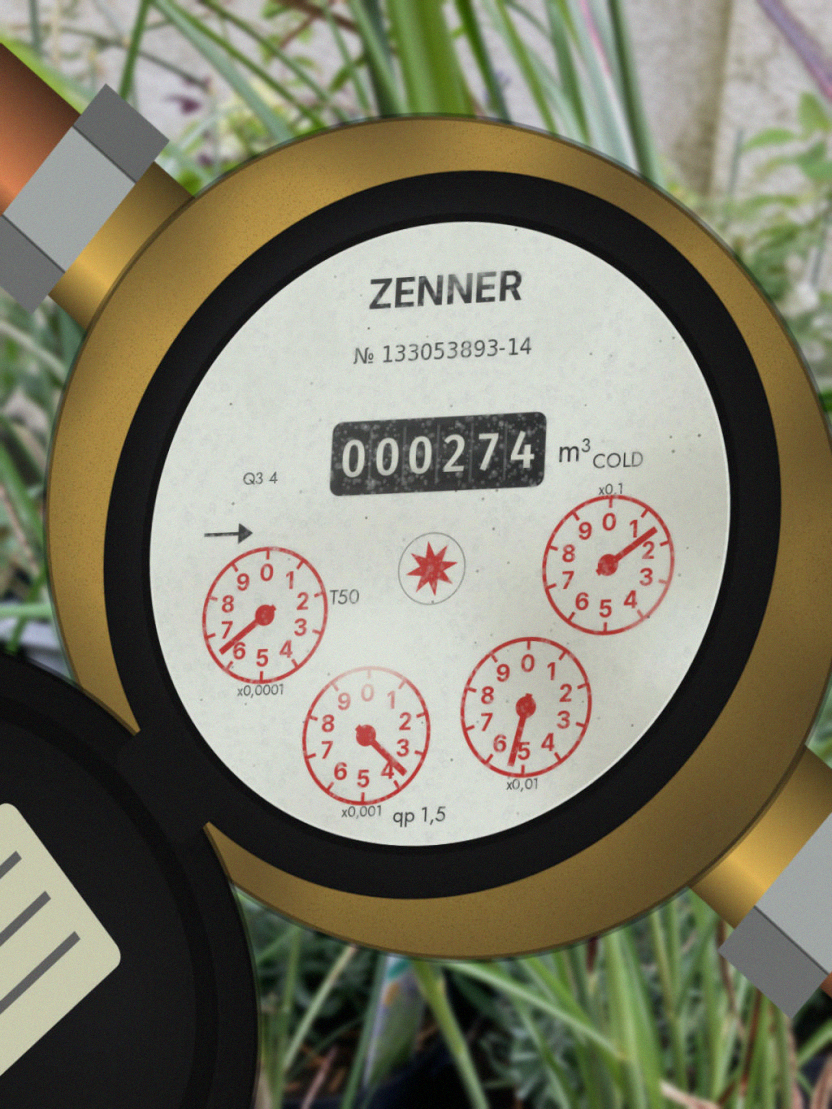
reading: 274.1536 (m³)
